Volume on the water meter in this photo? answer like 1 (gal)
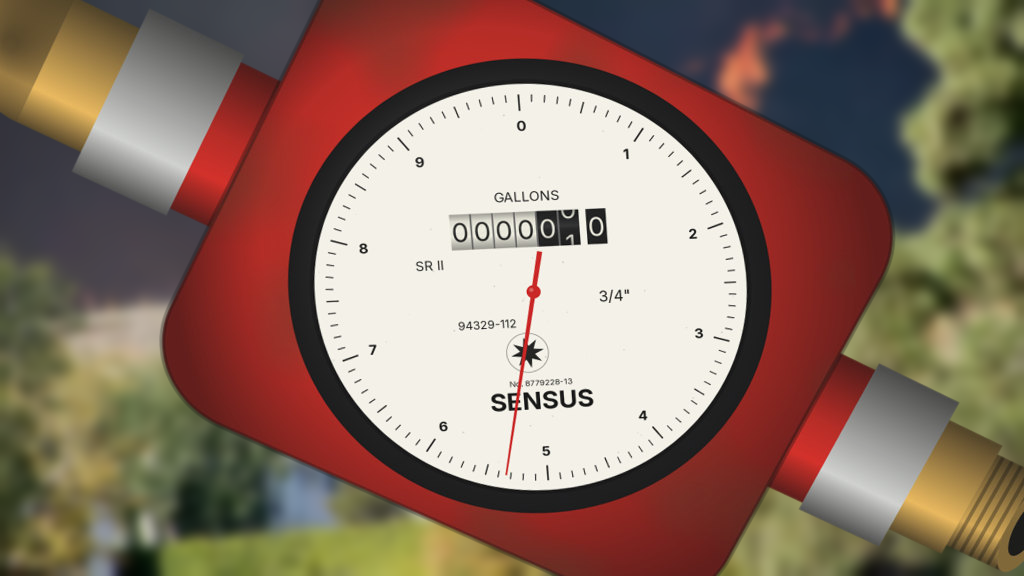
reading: 5.3 (gal)
